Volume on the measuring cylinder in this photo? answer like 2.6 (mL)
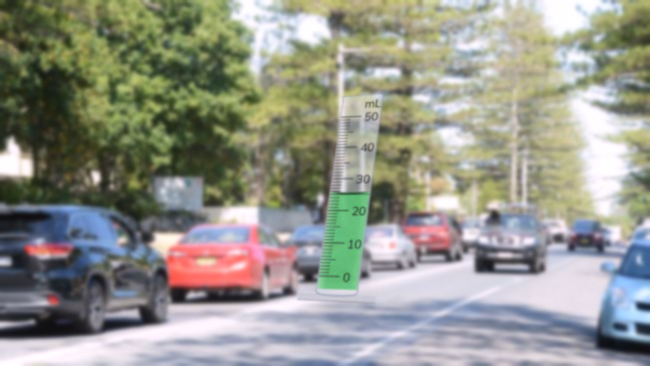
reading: 25 (mL)
